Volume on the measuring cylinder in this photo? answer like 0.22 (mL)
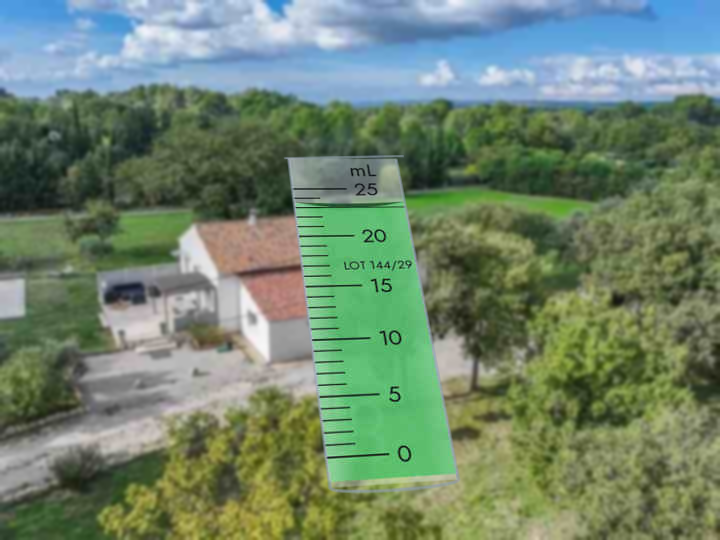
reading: 23 (mL)
